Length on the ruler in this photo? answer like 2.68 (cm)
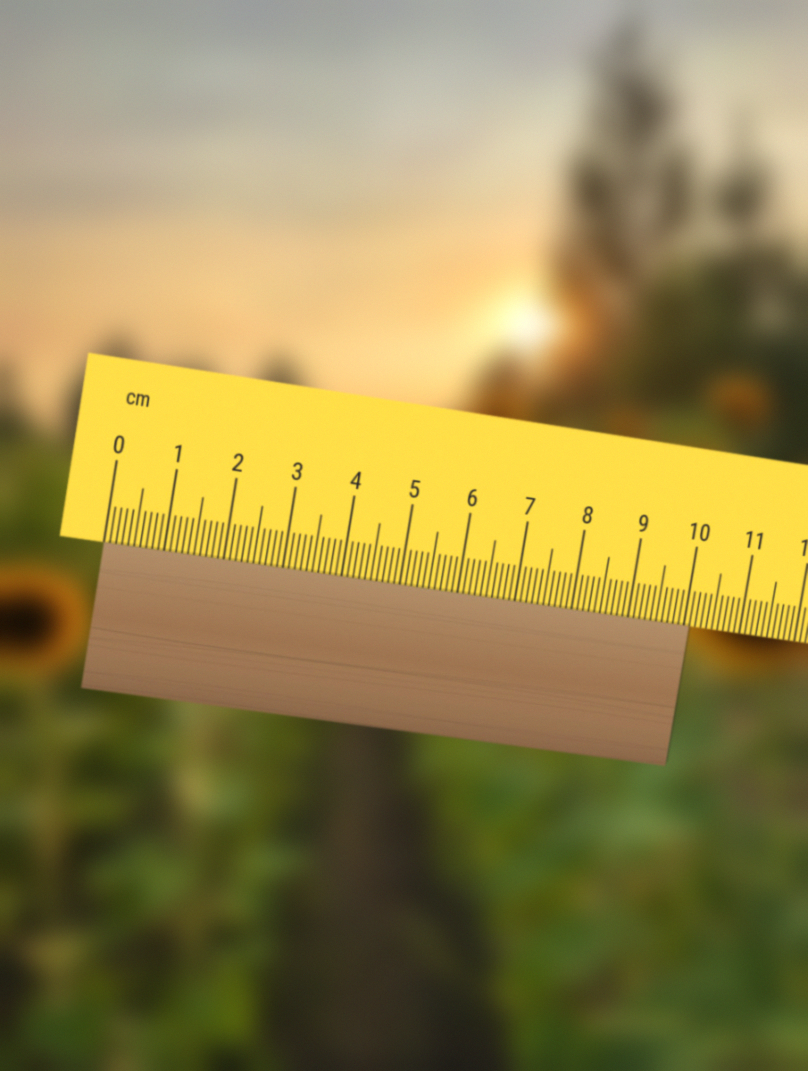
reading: 10.1 (cm)
